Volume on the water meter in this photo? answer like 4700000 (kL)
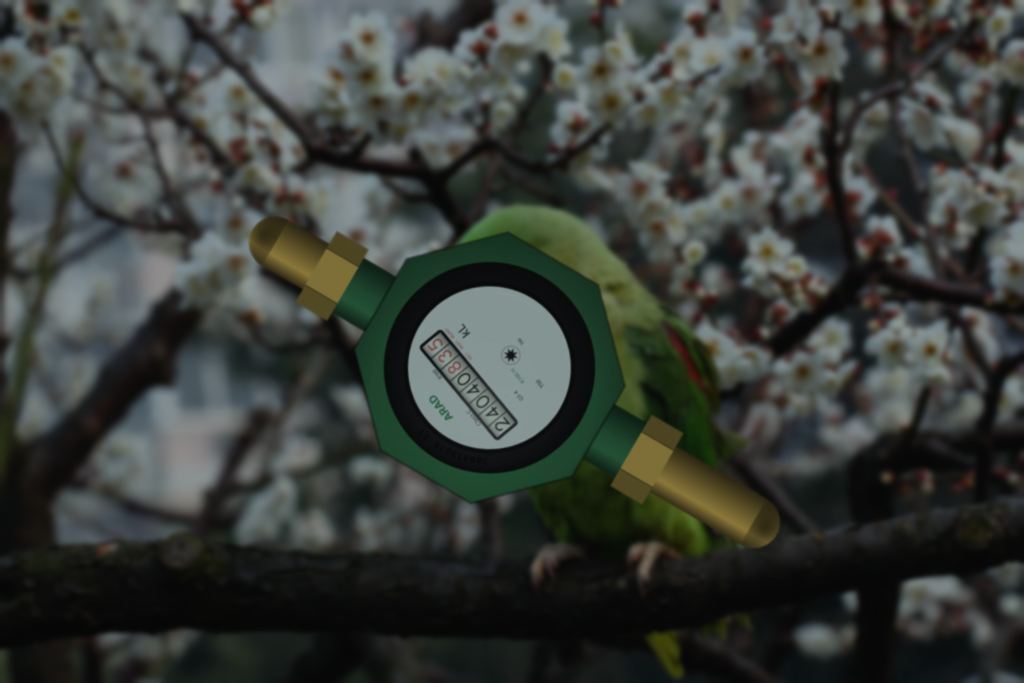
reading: 24040.835 (kL)
